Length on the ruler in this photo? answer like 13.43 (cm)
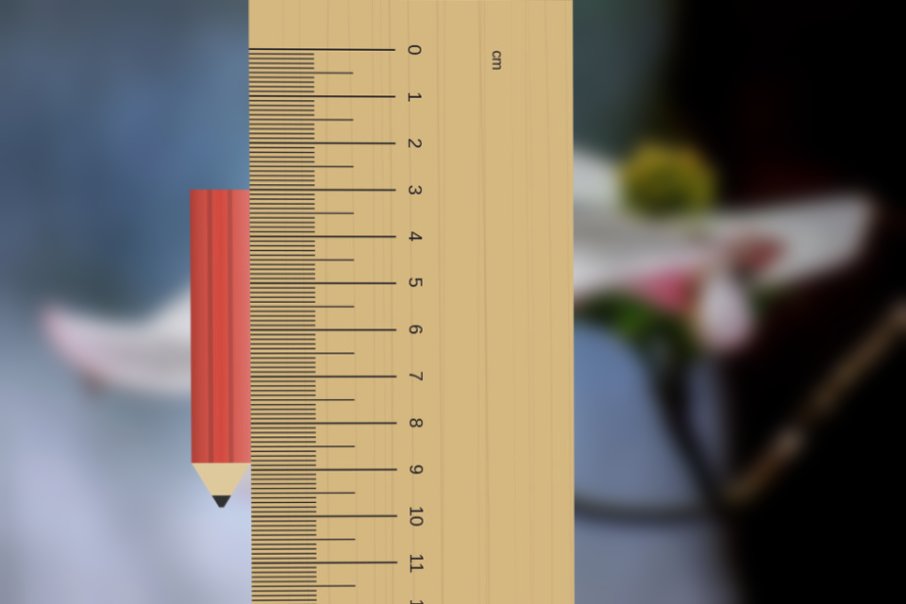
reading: 6.8 (cm)
